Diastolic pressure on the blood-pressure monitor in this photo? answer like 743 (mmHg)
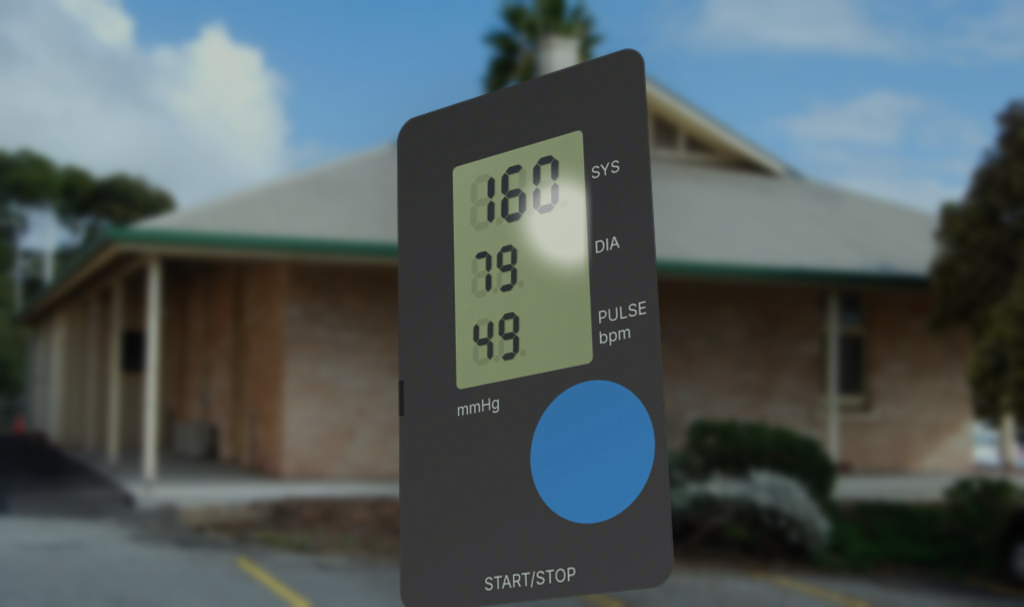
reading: 79 (mmHg)
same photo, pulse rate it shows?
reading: 49 (bpm)
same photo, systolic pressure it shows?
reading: 160 (mmHg)
